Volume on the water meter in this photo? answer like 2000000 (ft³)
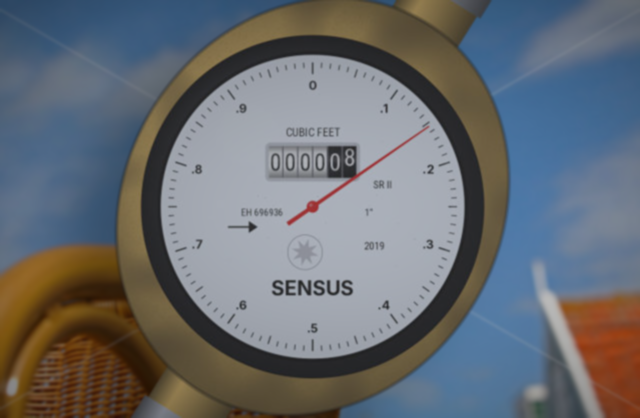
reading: 8.15 (ft³)
